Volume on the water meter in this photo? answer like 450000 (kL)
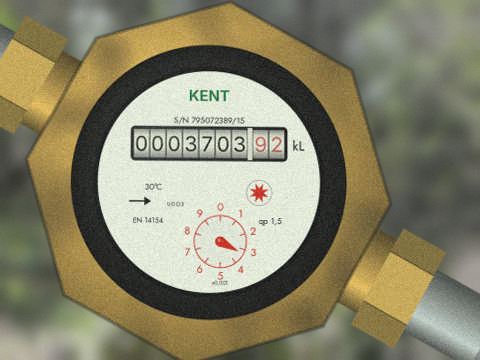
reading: 3703.923 (kL)
